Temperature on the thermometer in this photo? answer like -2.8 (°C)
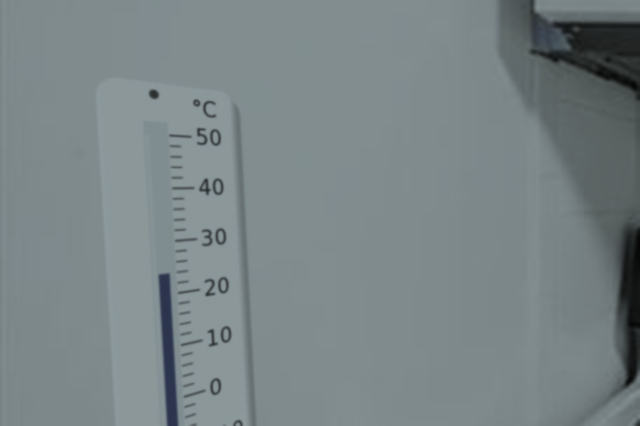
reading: 24 (°C)
